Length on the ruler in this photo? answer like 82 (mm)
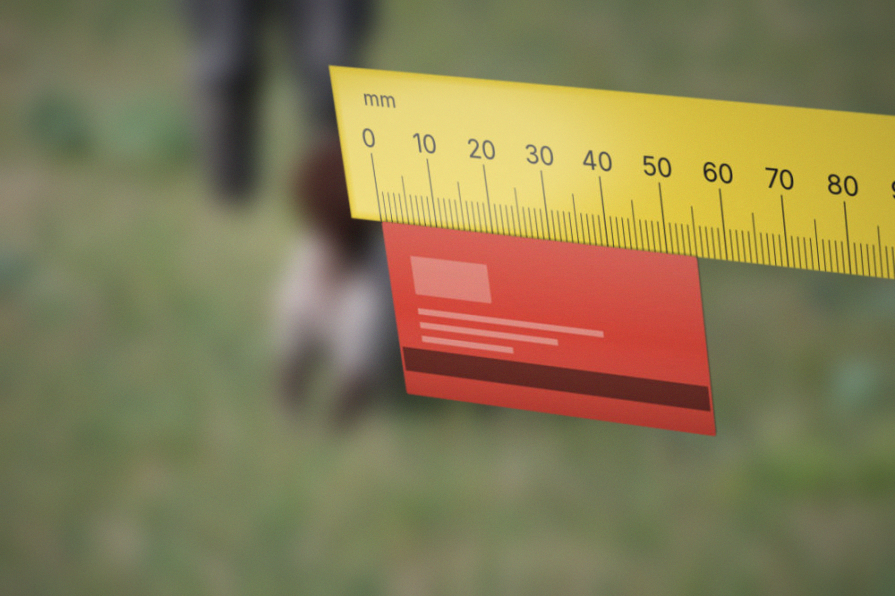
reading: 55 (mm)
